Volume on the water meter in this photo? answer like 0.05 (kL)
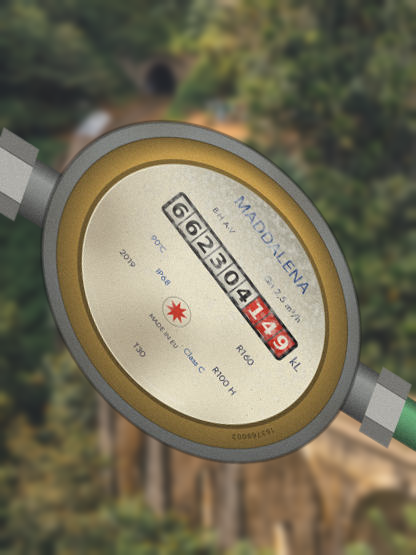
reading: 662304.149 (kL)
